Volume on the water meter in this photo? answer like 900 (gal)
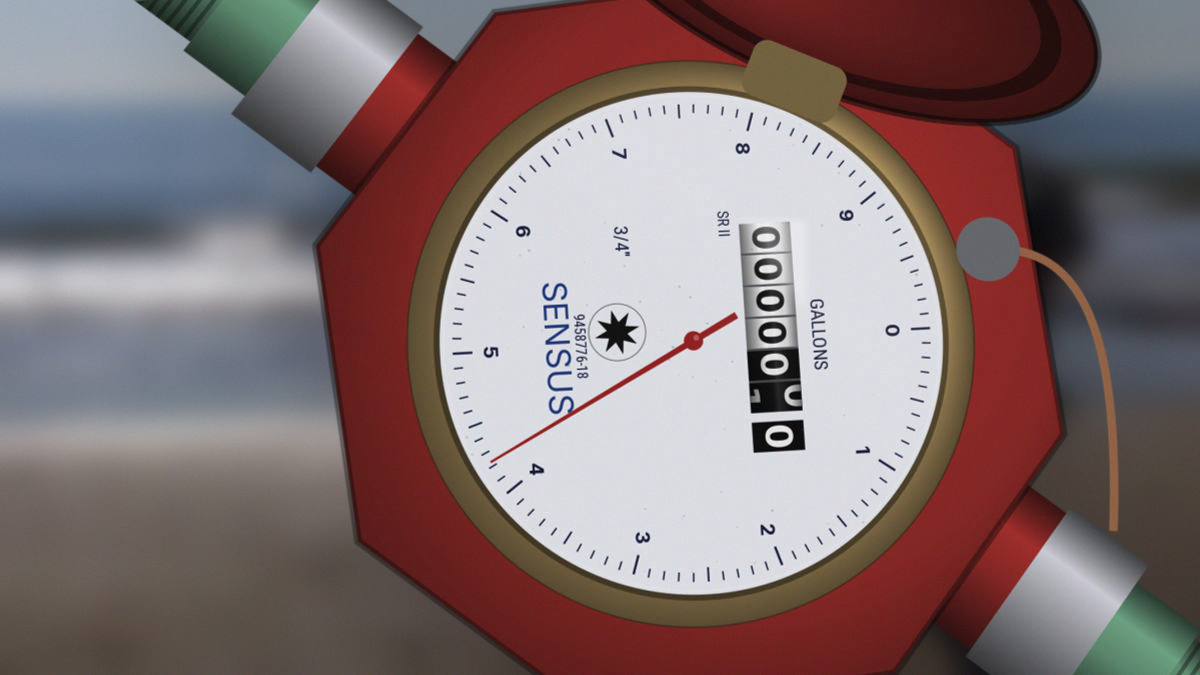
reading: 4.2 (gal)
